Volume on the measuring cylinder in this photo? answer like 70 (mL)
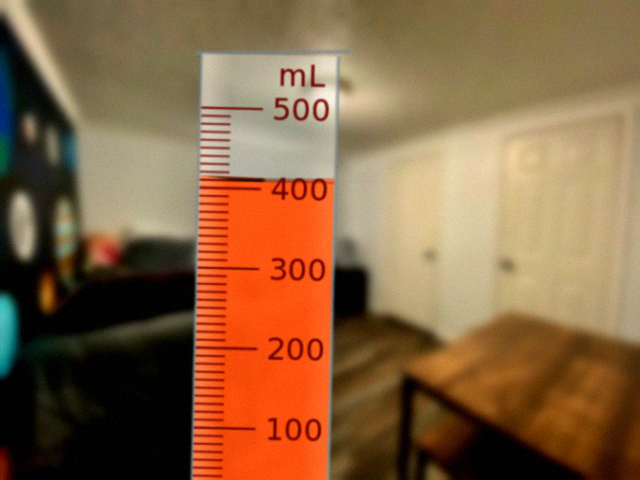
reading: 410 (mL)
